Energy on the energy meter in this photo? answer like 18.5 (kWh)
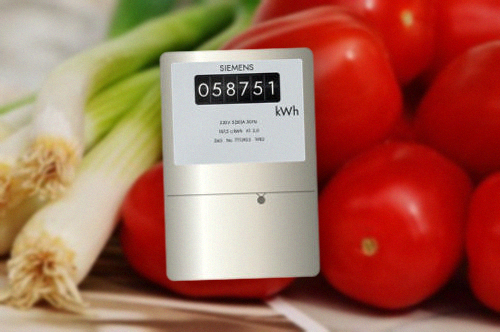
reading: 58751 (kWh)
